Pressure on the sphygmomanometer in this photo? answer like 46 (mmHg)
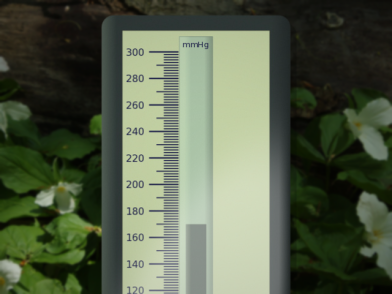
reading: 170 (mmHg)
